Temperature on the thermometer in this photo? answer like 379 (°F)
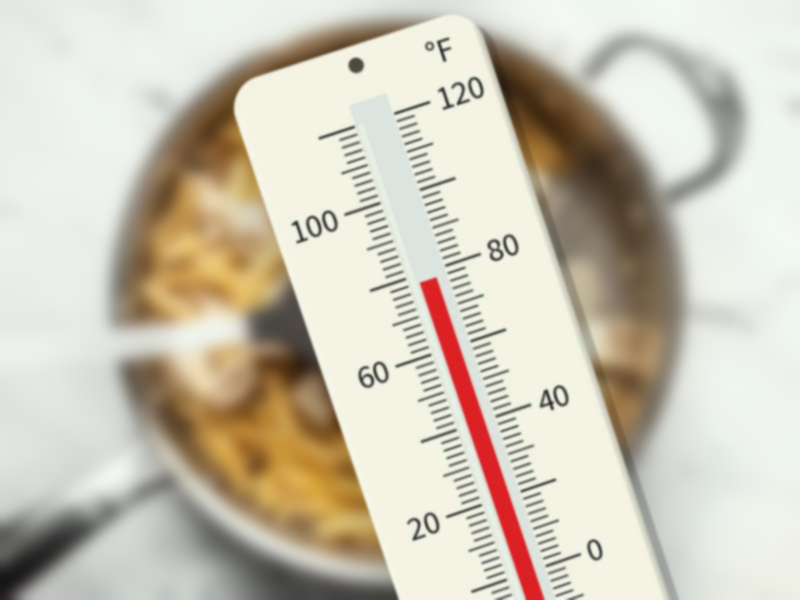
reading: 78 (°F)
